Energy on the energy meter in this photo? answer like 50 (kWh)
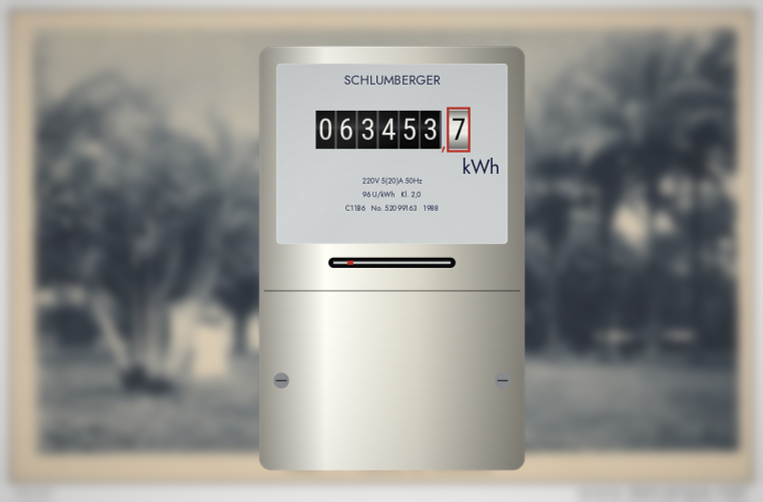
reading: 63453.7 (kWh)
